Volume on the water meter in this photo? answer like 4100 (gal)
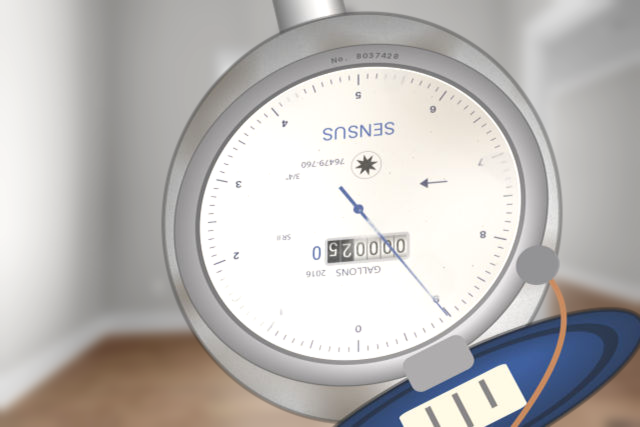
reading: 249.0 (gal)
